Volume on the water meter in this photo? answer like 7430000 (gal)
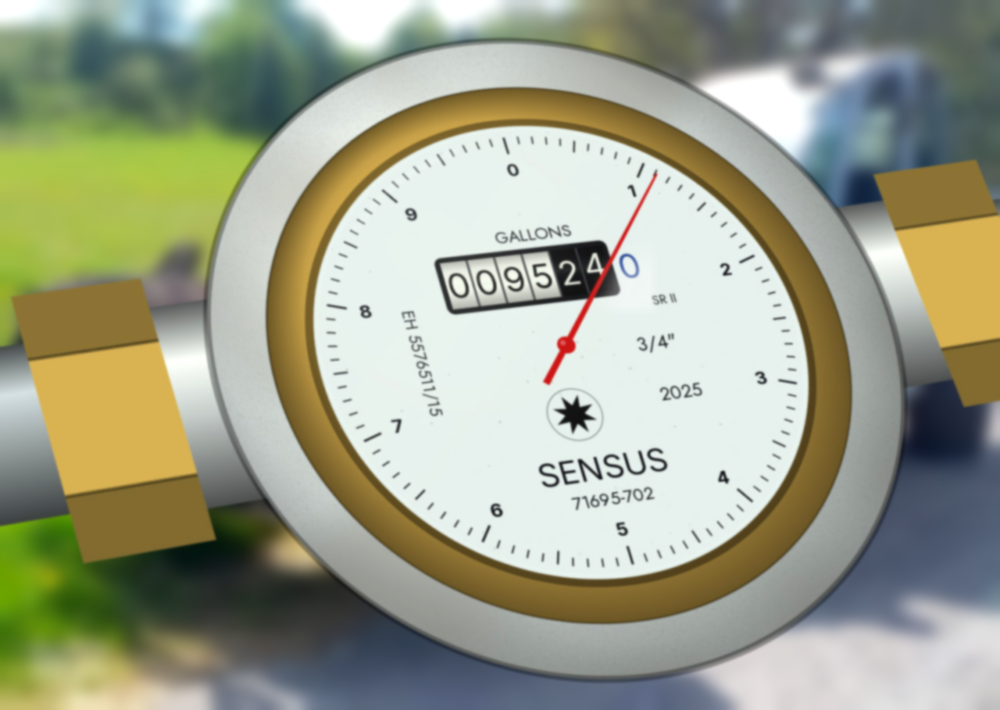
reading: 95241.1 (gal)
